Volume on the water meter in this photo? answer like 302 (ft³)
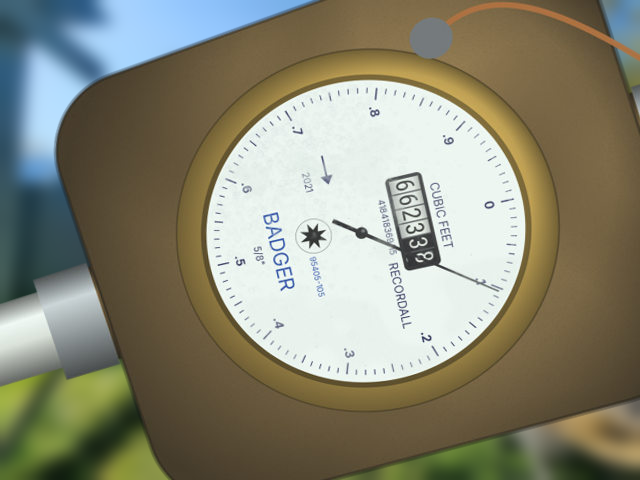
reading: 662338.10 (ft³)
